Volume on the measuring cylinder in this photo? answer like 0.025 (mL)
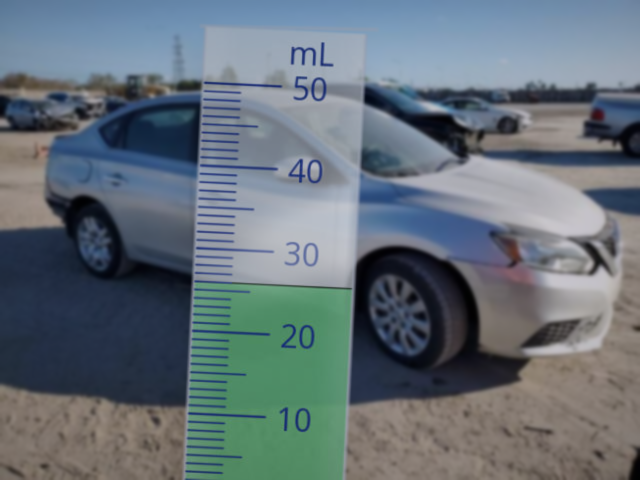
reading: 26 (mL)
